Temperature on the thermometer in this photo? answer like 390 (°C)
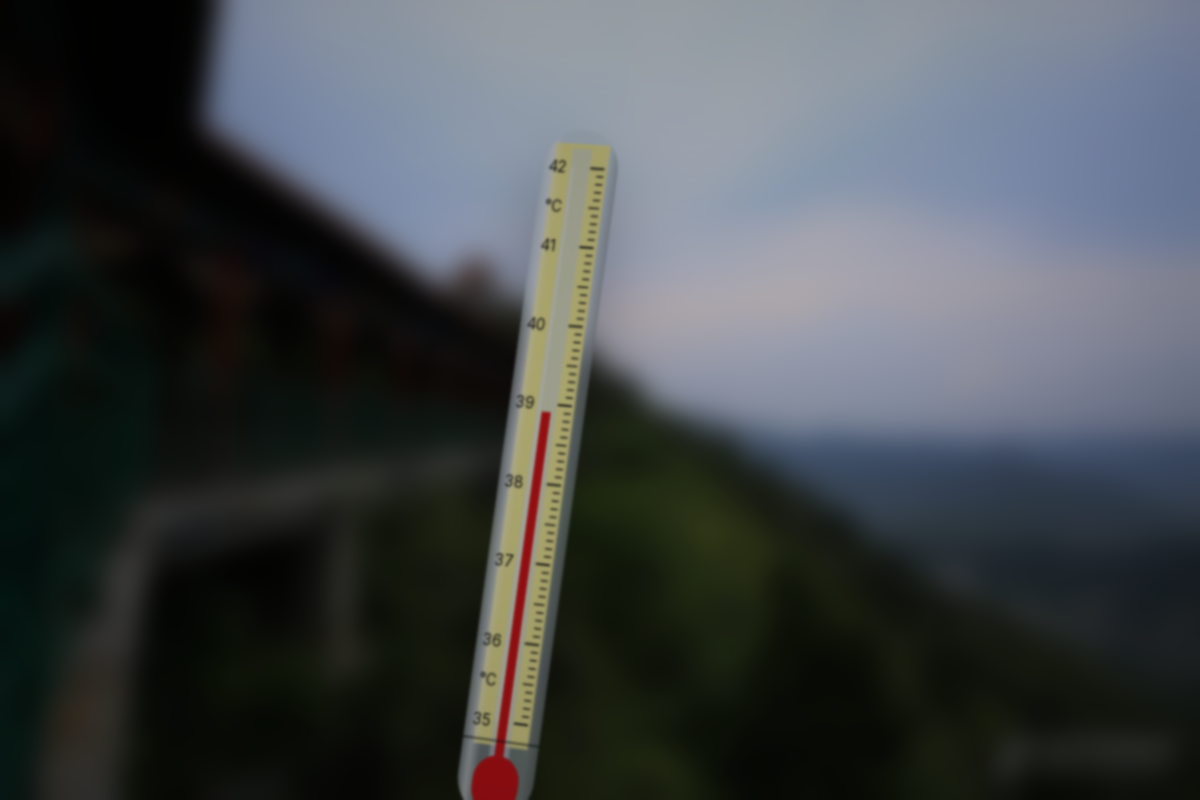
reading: 38.9 (°C)
